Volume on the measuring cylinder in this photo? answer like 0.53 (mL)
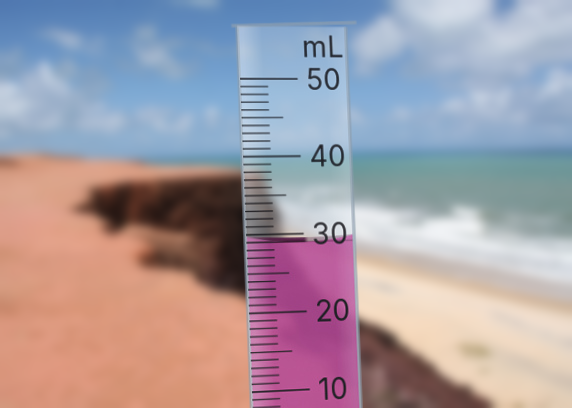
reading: 29 (mL)
